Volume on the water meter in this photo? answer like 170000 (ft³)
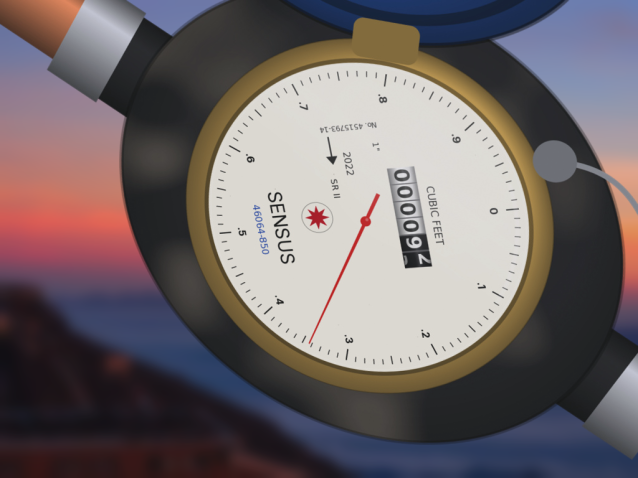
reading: 92.34 (ft³)
